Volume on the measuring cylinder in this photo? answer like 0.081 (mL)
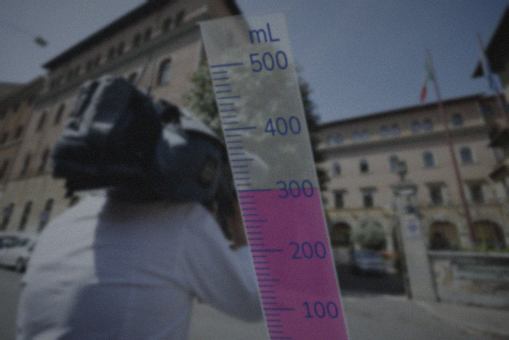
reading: 300 (mL)
